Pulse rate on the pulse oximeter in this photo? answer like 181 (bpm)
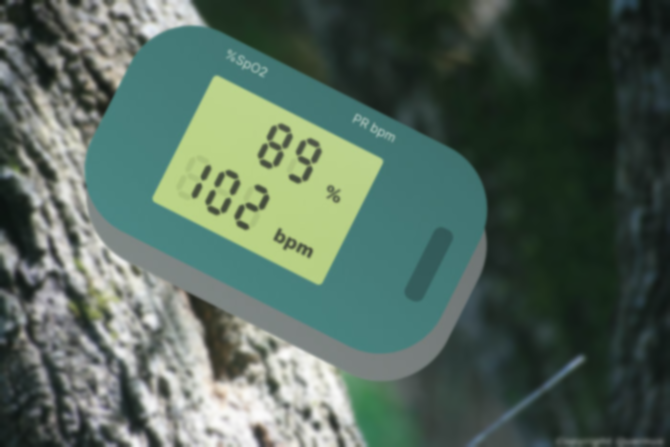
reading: 102 (bpm)
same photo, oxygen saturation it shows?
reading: 89 (%)
